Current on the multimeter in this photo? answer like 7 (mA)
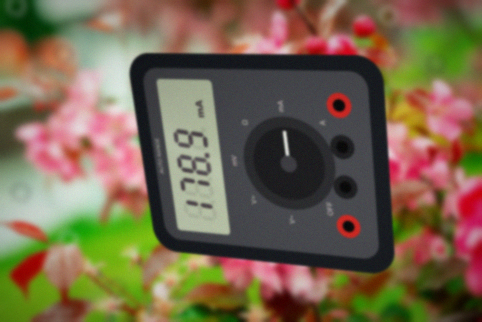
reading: 178.9 (mA)
